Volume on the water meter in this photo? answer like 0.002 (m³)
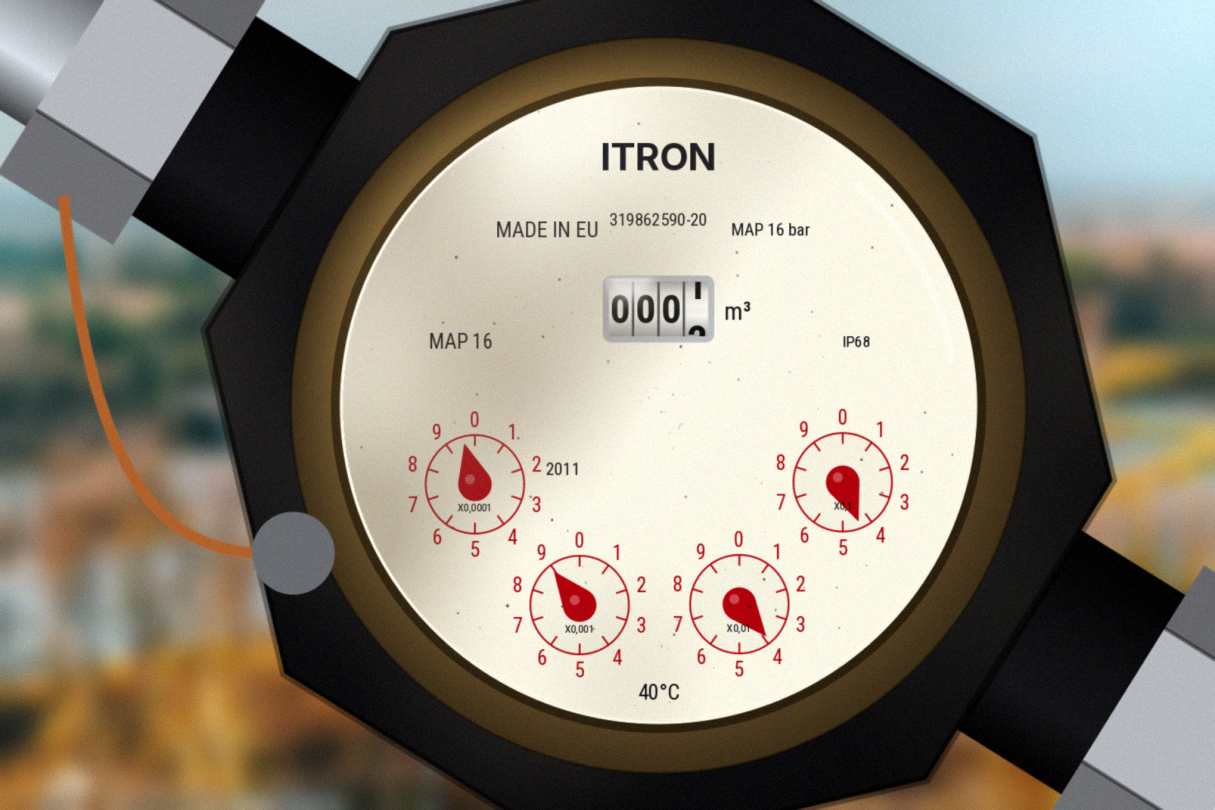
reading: 1.4389 (m³)
